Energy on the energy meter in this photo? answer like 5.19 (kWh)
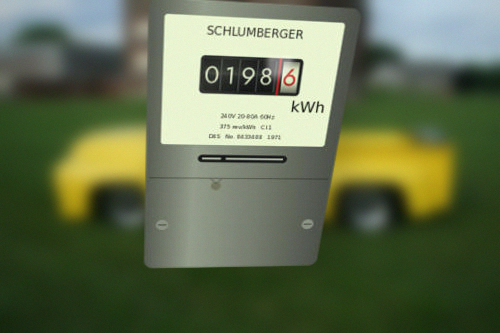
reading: 198.6 (kWh)
